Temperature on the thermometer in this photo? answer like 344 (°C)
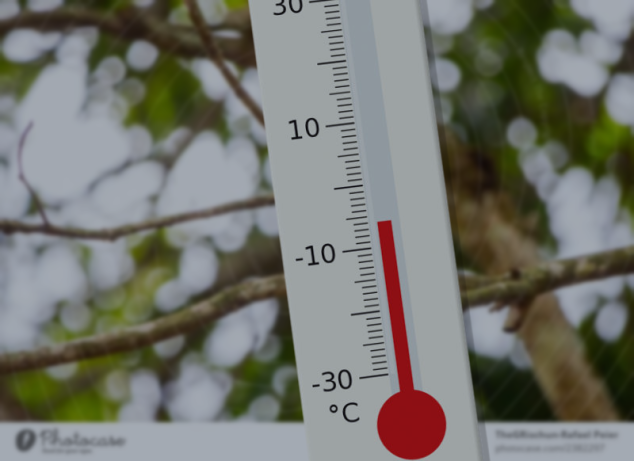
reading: -6 (°C)
